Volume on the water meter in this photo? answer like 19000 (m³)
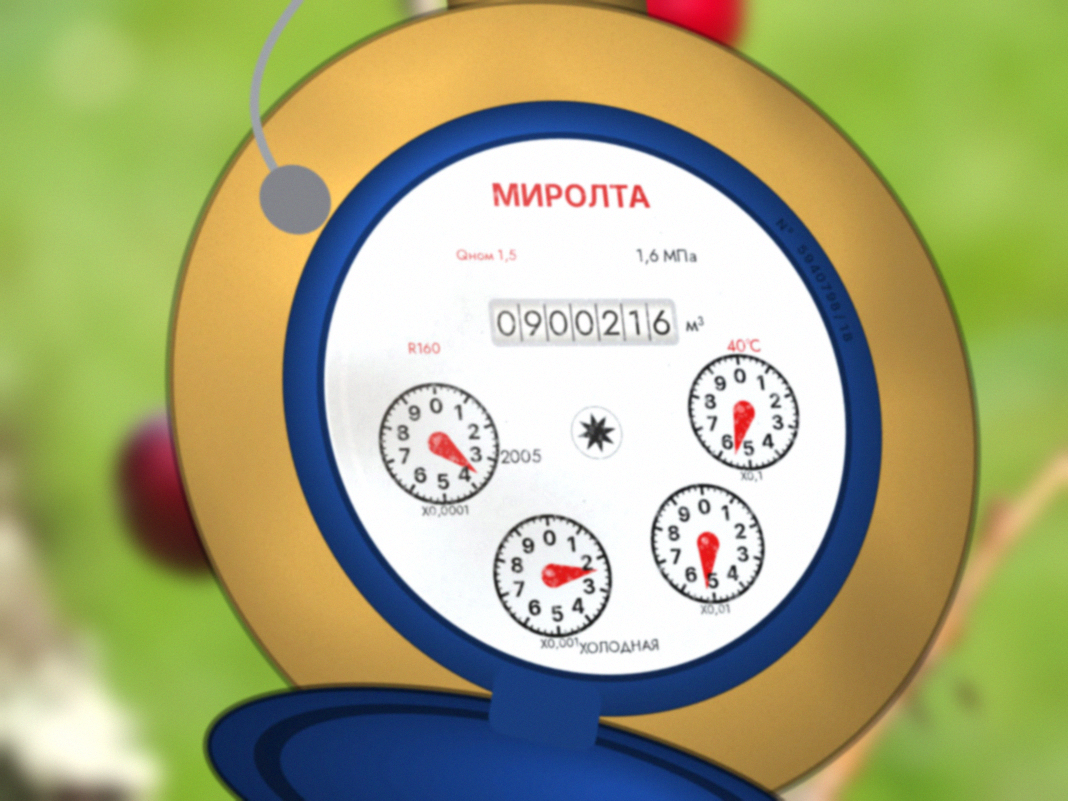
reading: 900216.5523 (m³)
